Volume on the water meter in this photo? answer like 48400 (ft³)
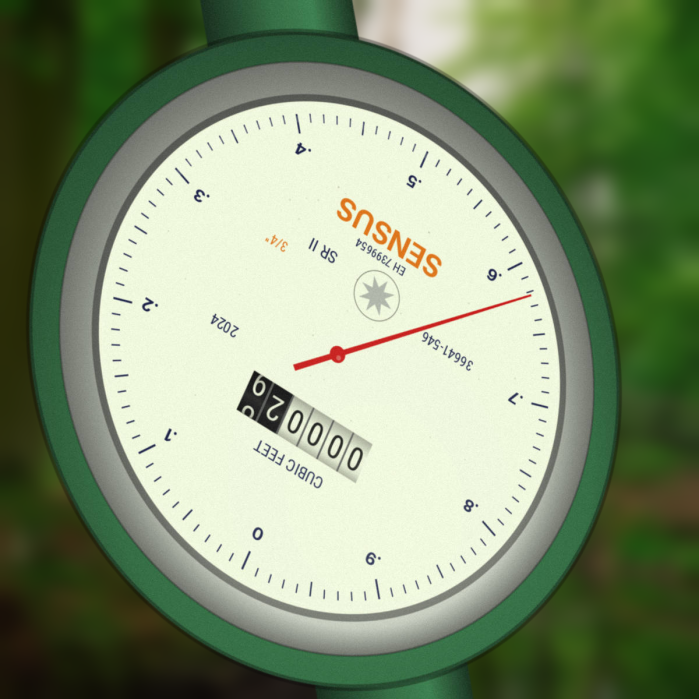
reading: 28.62 (ft³)
